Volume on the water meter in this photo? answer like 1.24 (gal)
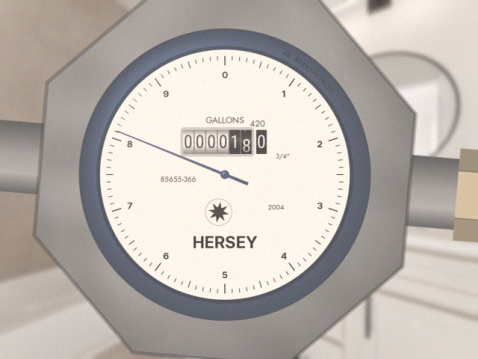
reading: 178.1 (gal)
